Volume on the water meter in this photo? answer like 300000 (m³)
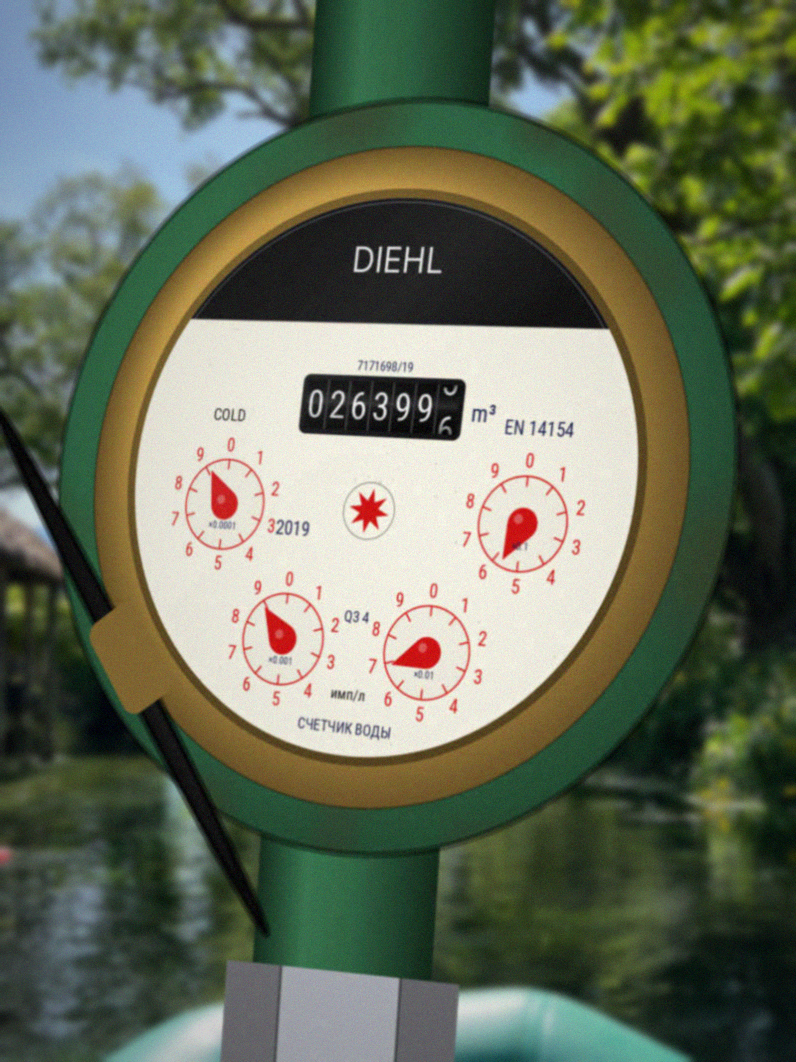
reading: 263995.5689 (m³)
